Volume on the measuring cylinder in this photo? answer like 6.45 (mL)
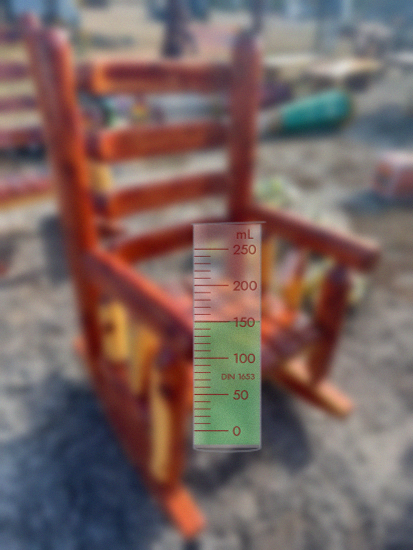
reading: 150 (mL)
